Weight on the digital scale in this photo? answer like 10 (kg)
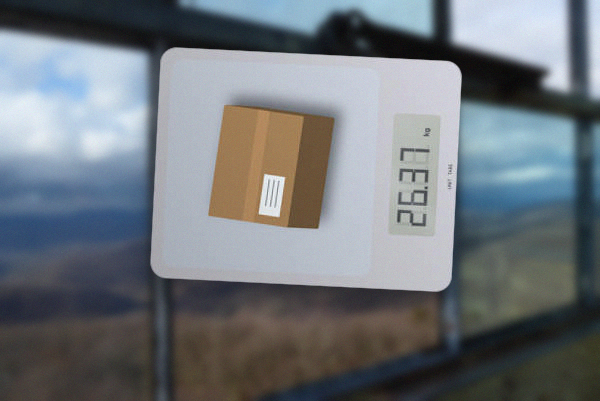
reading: 26.37 (kg)
